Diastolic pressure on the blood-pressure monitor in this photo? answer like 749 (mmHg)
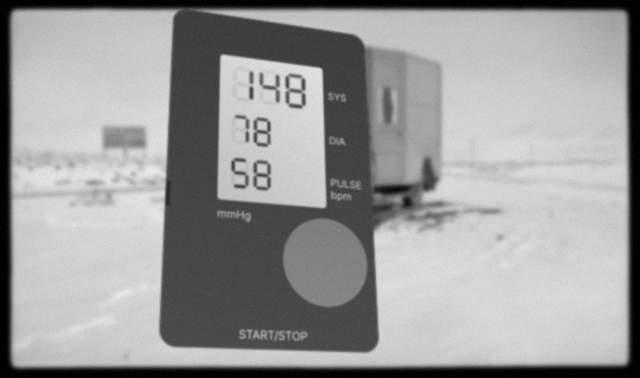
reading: 78 (mmHg)
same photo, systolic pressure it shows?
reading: 148 (mmHg)
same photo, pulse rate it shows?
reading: 58 (bpm)
